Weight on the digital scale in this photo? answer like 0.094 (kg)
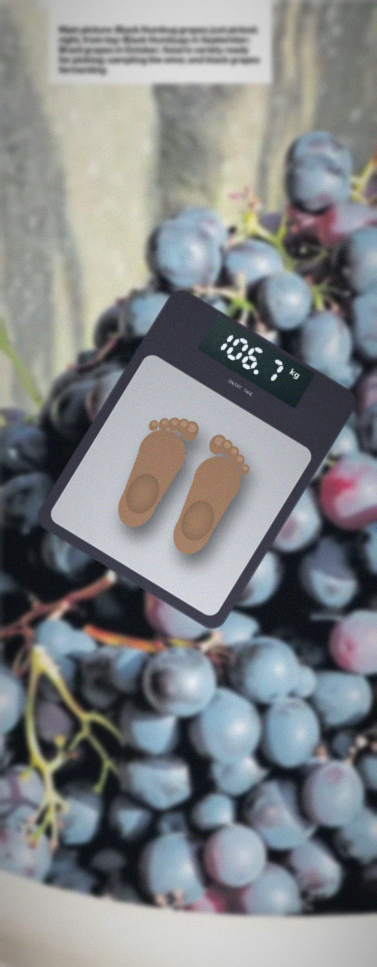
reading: 106.7 (kg)
